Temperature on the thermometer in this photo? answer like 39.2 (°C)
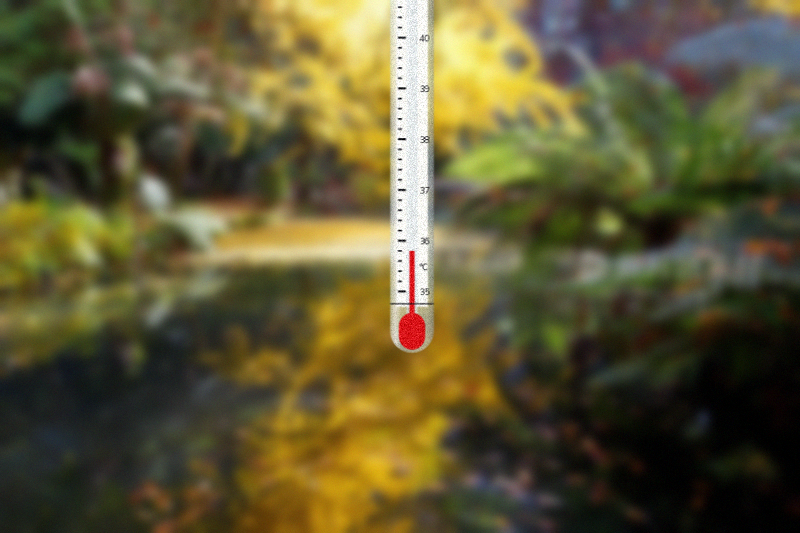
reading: 35.8 (°C)
